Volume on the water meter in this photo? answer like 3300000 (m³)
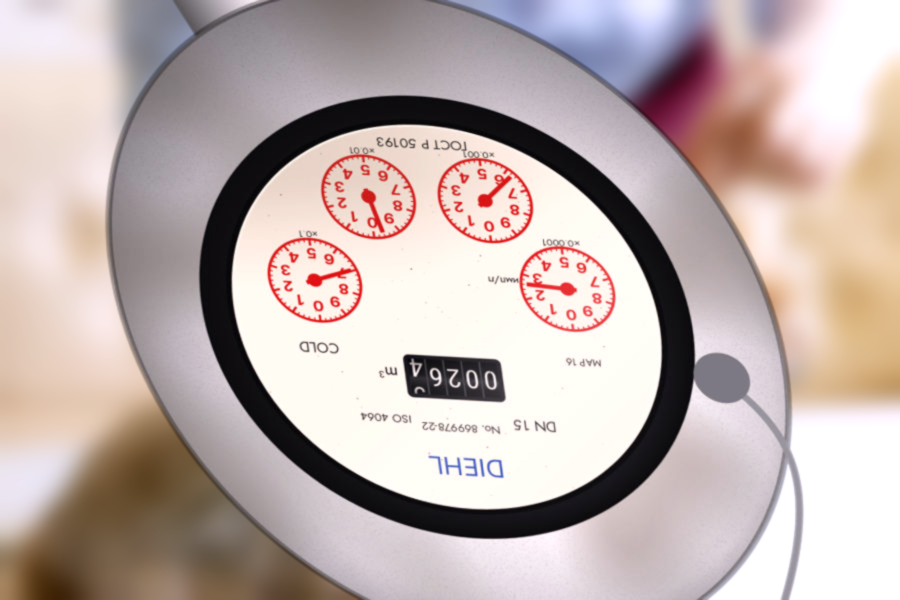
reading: 263.6962 (m³)
